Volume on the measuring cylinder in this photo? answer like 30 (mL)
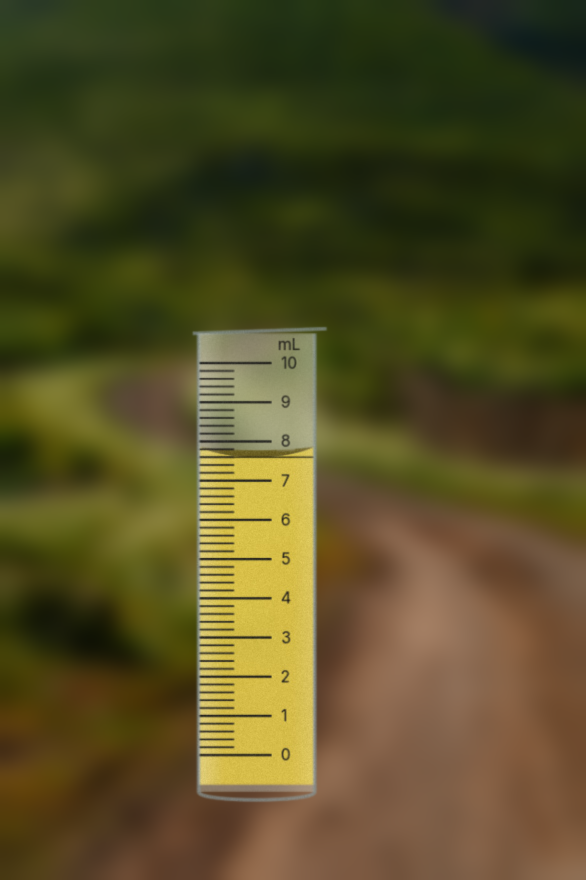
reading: 7.6 (mL)
